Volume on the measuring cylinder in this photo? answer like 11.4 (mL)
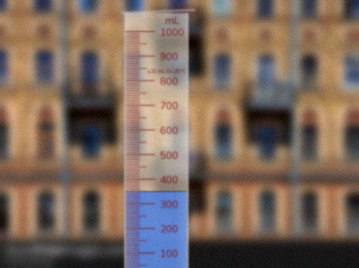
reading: 350 (mL)
